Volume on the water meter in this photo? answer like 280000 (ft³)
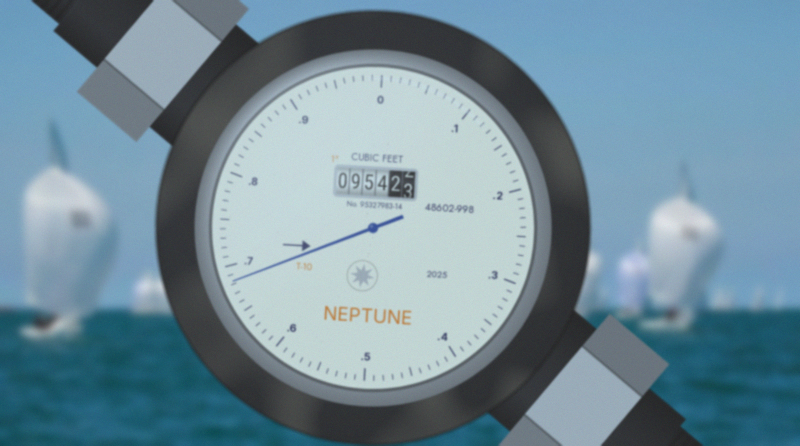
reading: 95422.68 (ft³)
